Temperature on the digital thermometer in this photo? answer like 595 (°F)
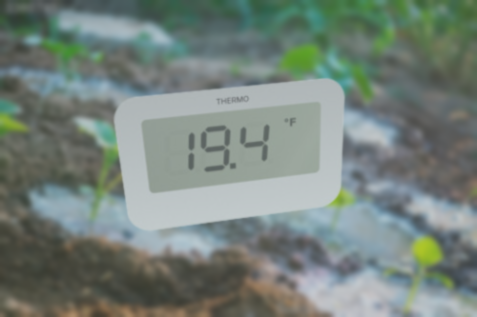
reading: 19.4 (°F)
